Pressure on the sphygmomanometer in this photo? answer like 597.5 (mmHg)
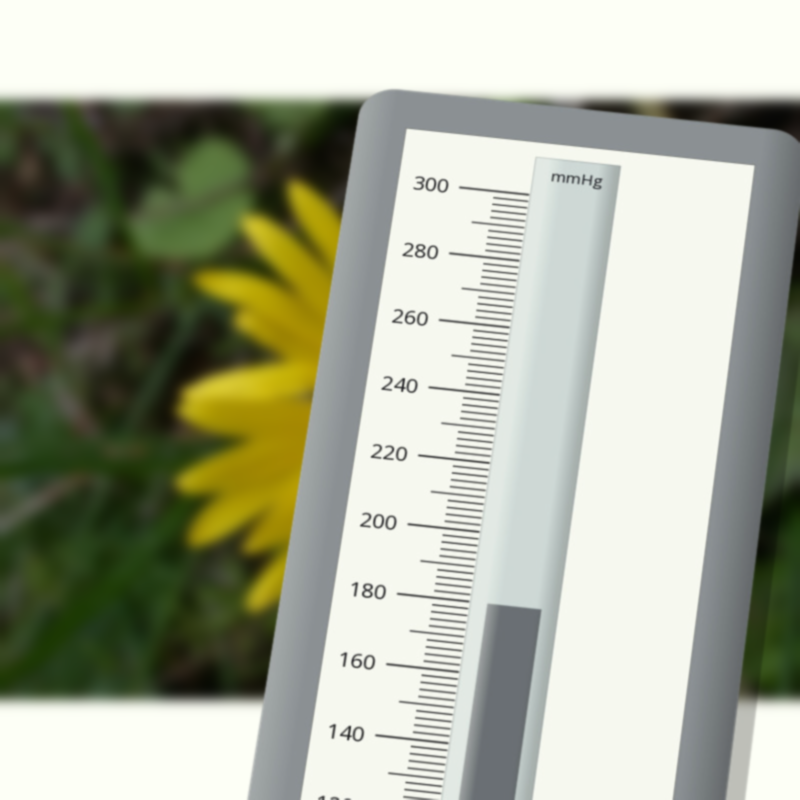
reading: 180 (mmHg)
